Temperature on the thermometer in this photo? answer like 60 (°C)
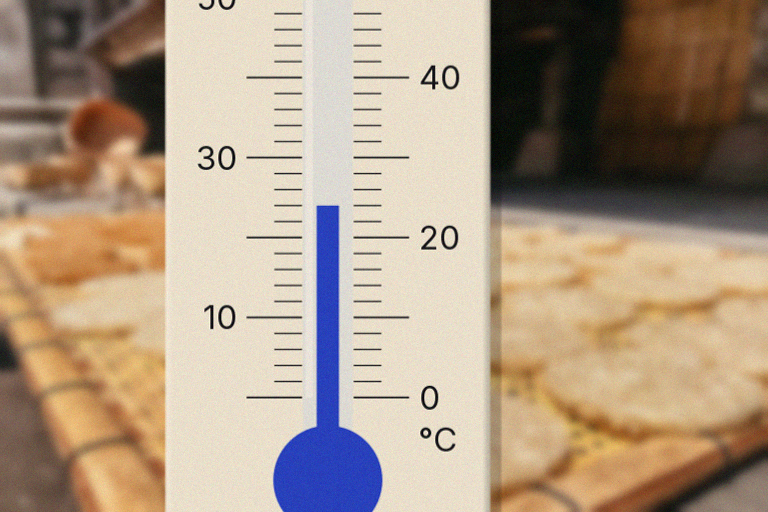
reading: 24 (°C)
